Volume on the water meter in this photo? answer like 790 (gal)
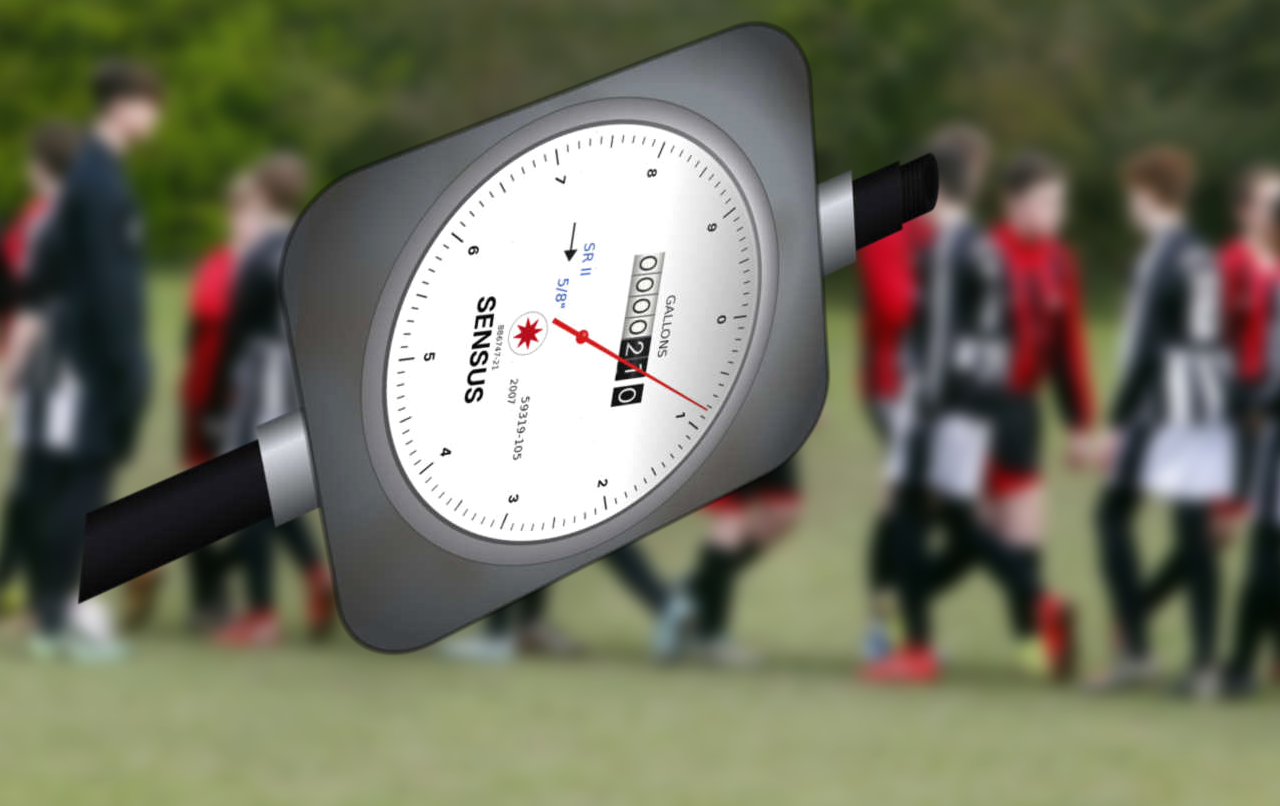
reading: 210.8 (gal)
